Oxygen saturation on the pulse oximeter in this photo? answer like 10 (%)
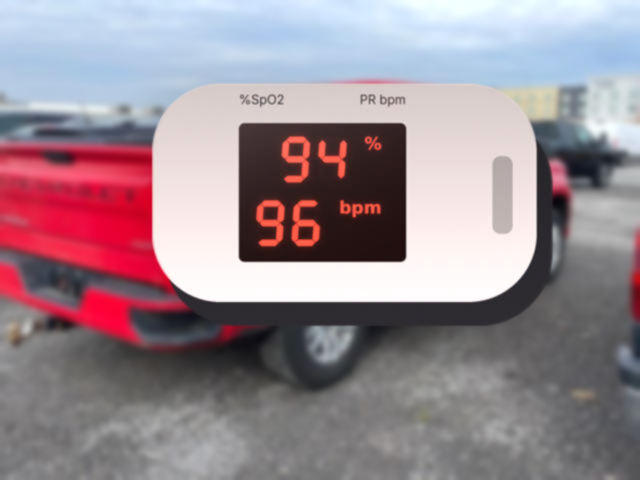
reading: 94 (%)
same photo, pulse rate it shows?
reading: 96 (bpm)
